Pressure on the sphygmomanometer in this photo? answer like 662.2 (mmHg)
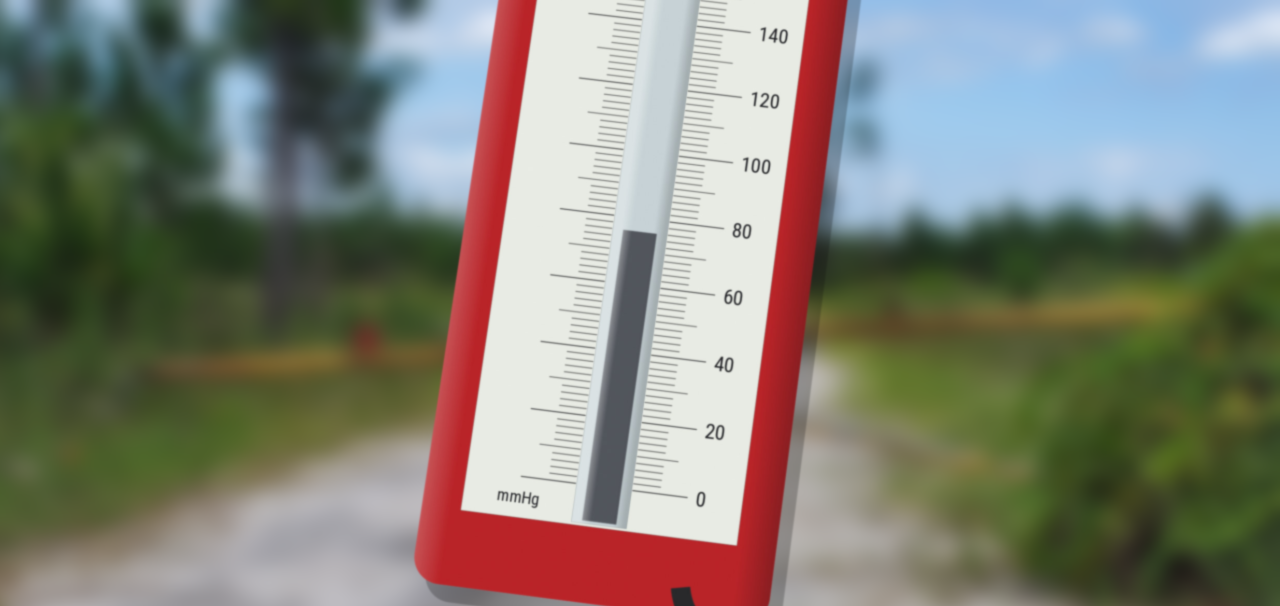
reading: 76 (mmHg)
